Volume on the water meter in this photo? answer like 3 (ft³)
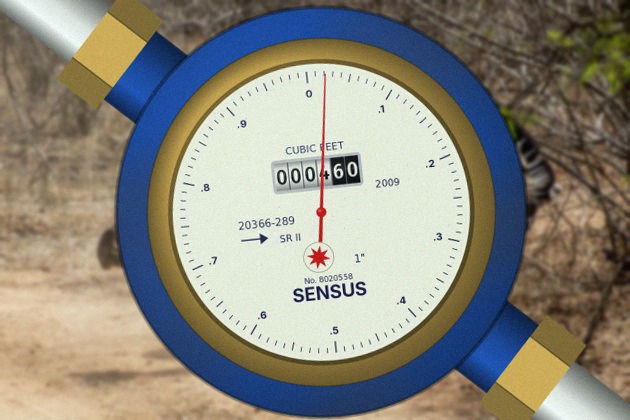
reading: 460.02 (ft³)
